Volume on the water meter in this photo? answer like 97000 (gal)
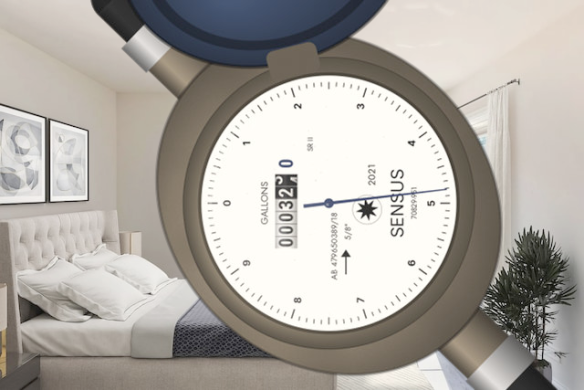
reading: 3234.8 (gal)
